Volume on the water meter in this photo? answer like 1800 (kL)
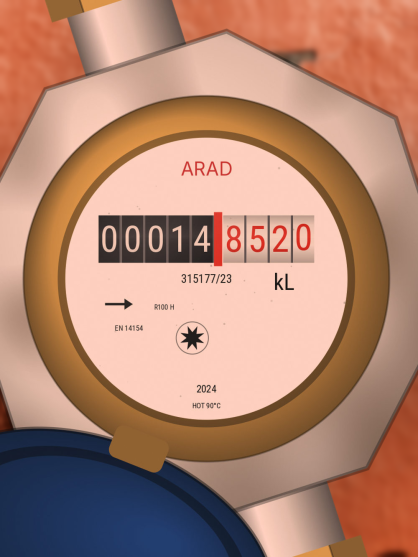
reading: 14.8520 (kL)
